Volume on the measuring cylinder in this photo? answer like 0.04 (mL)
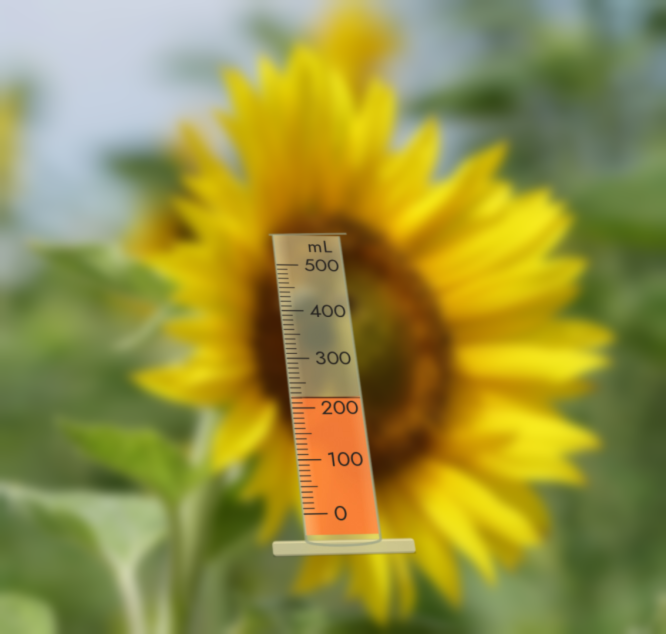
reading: 220 (mL)
